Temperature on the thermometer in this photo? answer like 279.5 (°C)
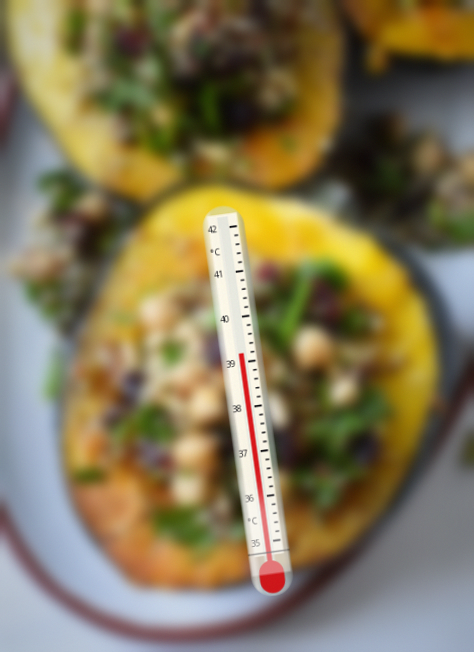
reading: 39.2 (°C)
